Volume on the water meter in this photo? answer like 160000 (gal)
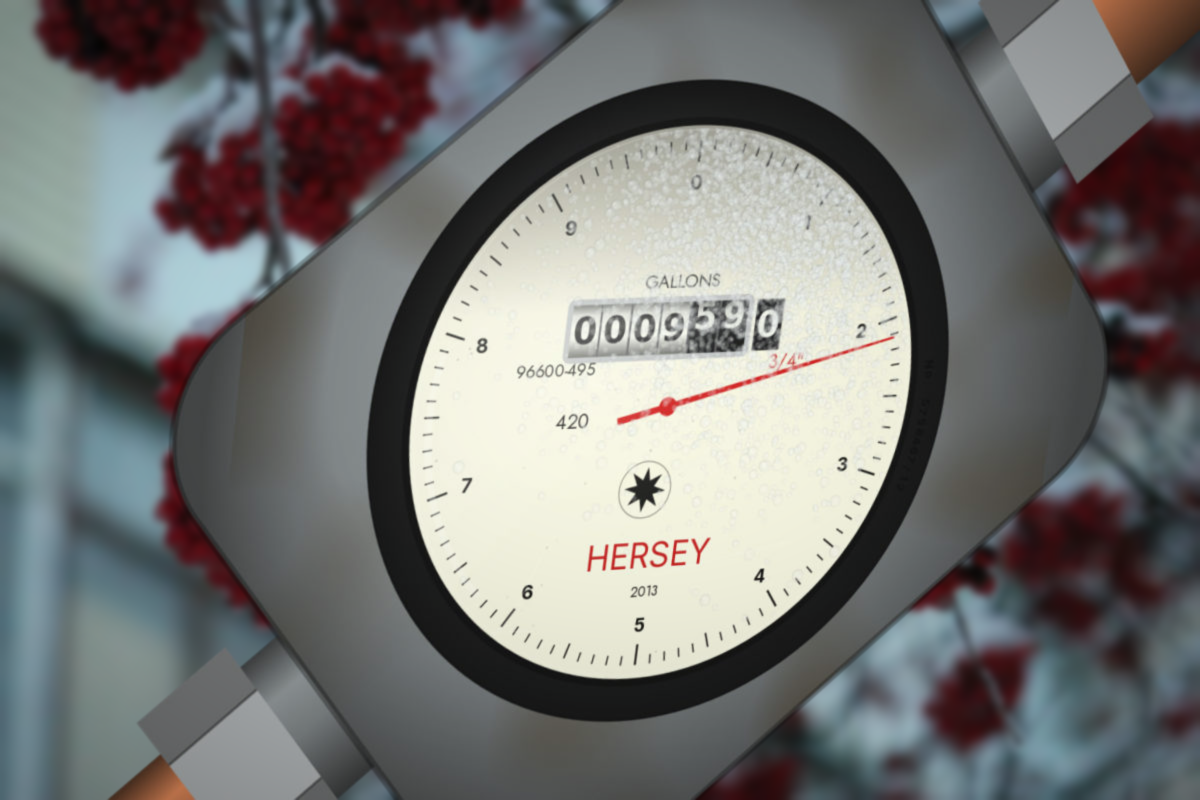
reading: 9592.1 (gal)
